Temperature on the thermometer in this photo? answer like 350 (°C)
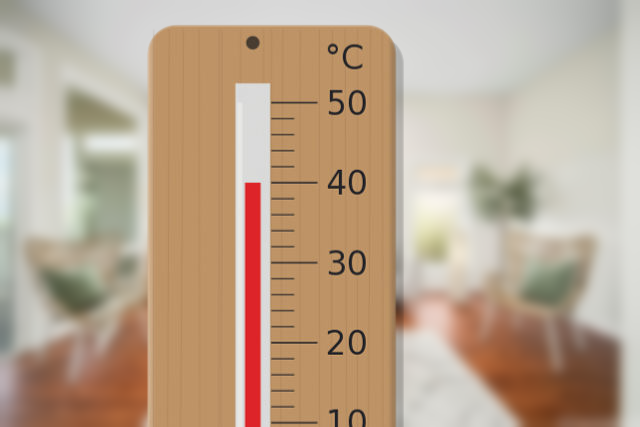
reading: 40 (°C)
